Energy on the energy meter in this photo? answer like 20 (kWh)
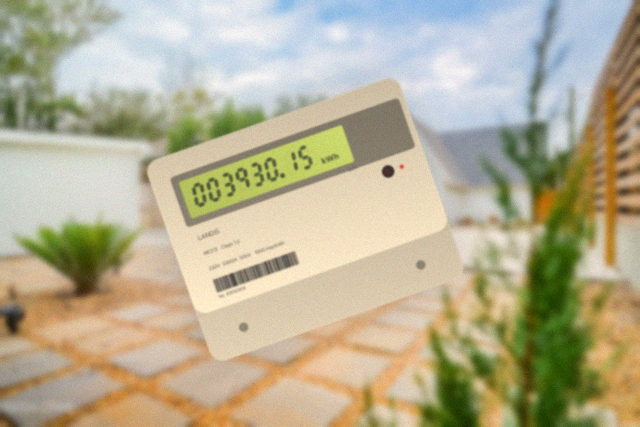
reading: 3930.15 (kWh)
